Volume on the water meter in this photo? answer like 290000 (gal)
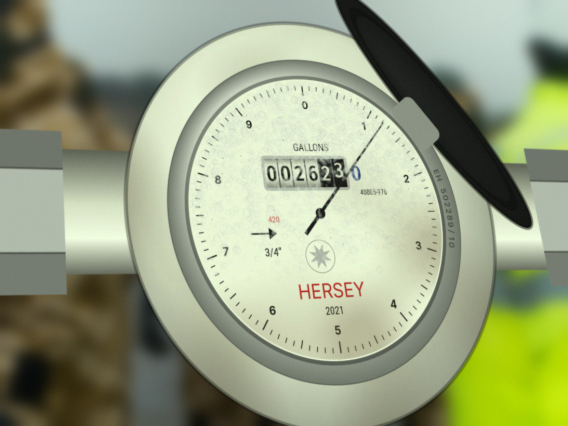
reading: 26231.2 (gal)
